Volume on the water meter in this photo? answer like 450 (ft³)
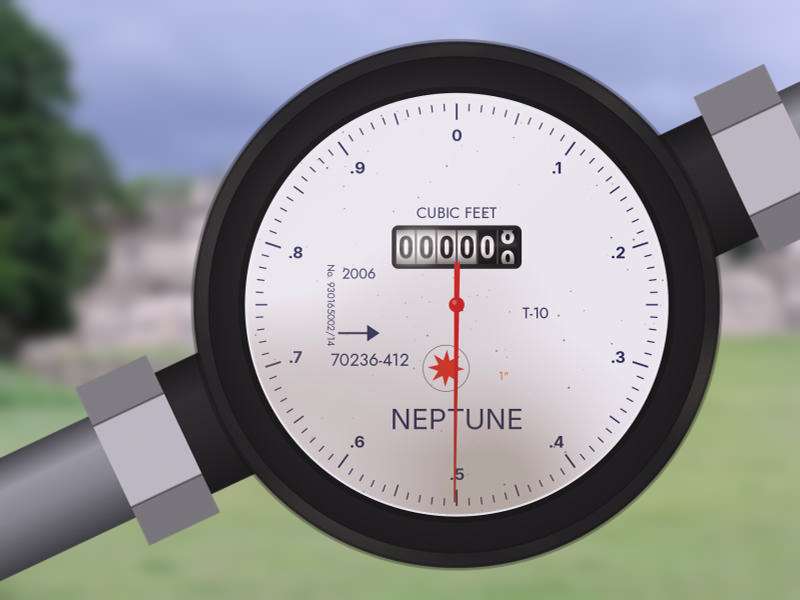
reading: 8.50 (ft³)
